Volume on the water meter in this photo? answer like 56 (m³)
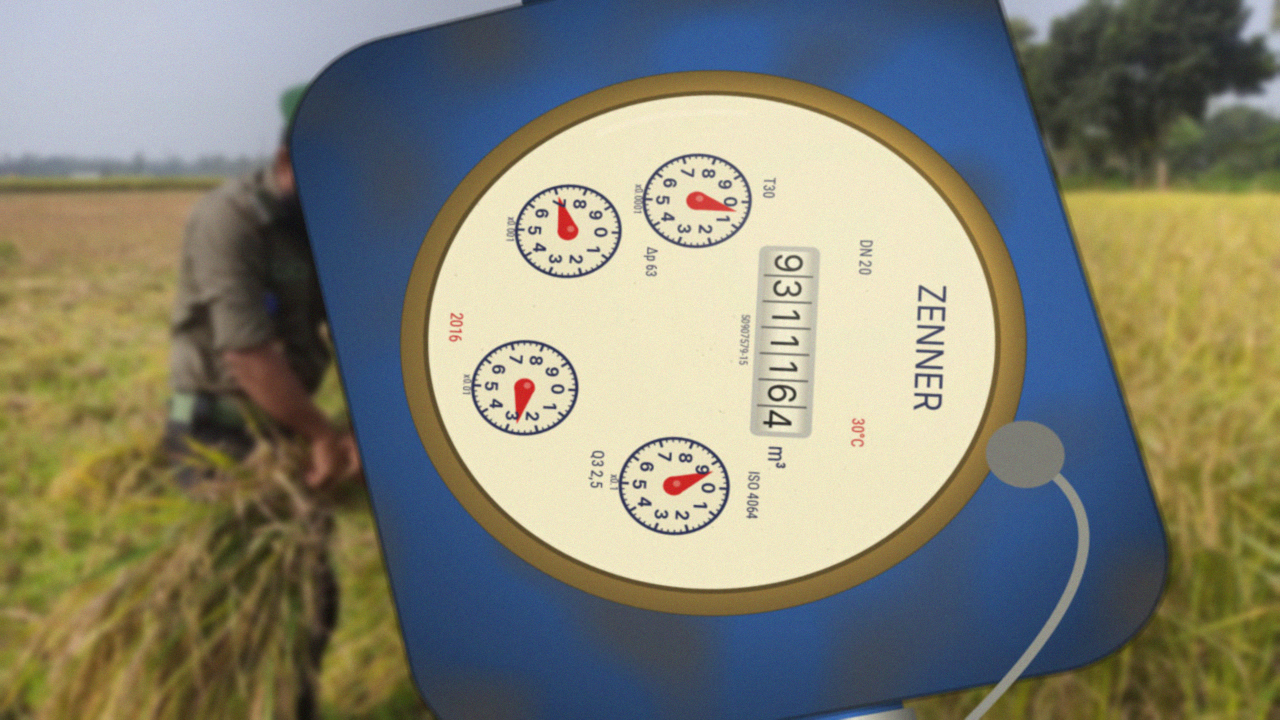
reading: 9311163.9270 (m³)
